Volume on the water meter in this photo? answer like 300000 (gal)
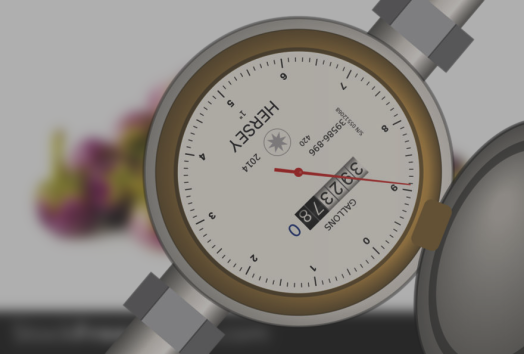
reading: 3923778.9 (gal)
